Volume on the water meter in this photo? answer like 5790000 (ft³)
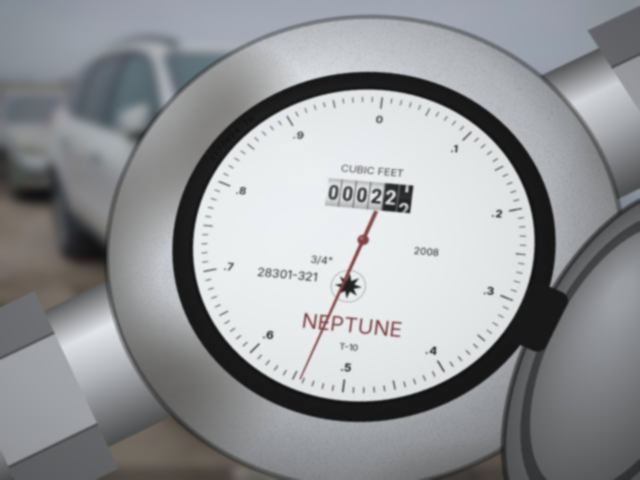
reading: 221.54 (ft³)
